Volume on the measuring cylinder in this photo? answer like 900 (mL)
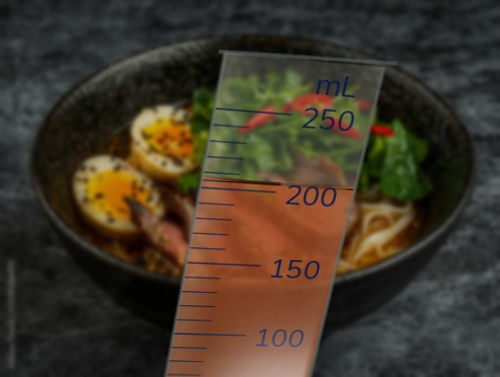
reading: 205 (mL)
